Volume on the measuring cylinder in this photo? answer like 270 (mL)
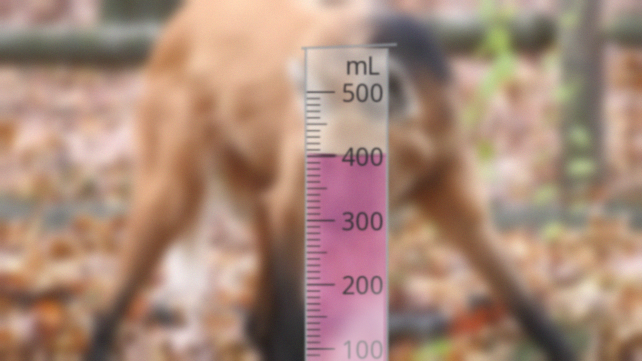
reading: 400 (mL)
